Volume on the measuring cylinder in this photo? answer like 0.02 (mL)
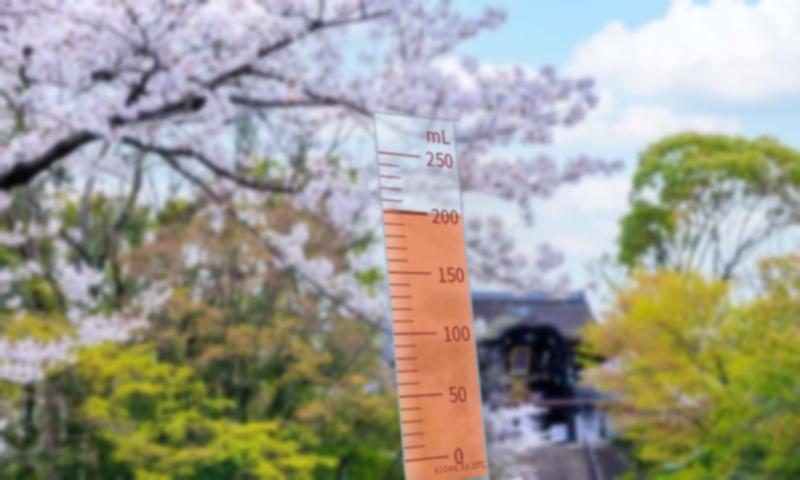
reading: 200 (mL)
